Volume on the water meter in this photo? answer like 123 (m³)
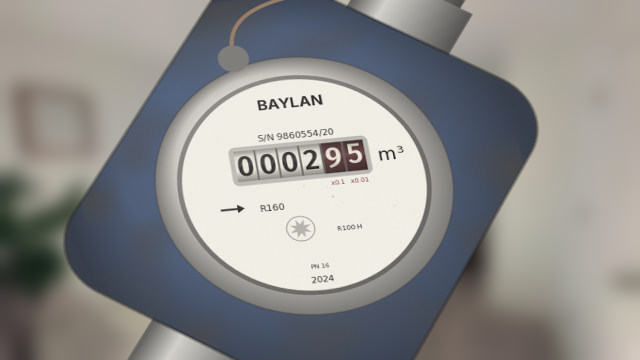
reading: 2.95 (m³)
